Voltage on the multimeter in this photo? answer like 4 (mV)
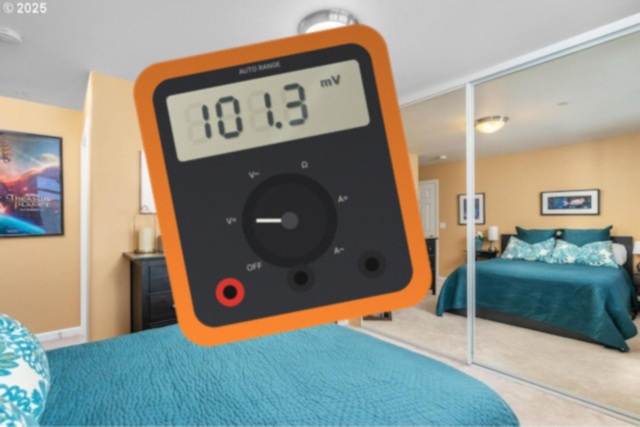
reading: 101.3 (mV)
